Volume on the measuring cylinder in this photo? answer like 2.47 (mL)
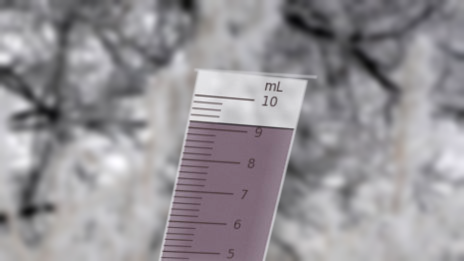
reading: 9.2 (mL)
